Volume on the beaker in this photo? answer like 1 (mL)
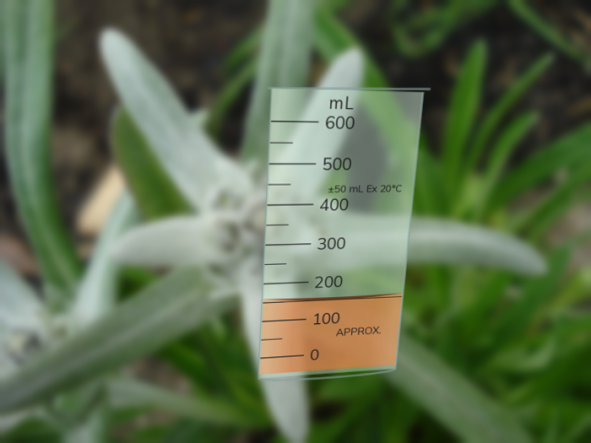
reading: 150 (mL)
